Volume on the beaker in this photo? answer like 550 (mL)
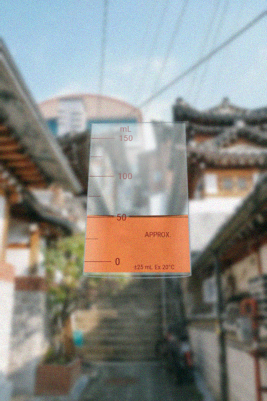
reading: 50 (mL)
